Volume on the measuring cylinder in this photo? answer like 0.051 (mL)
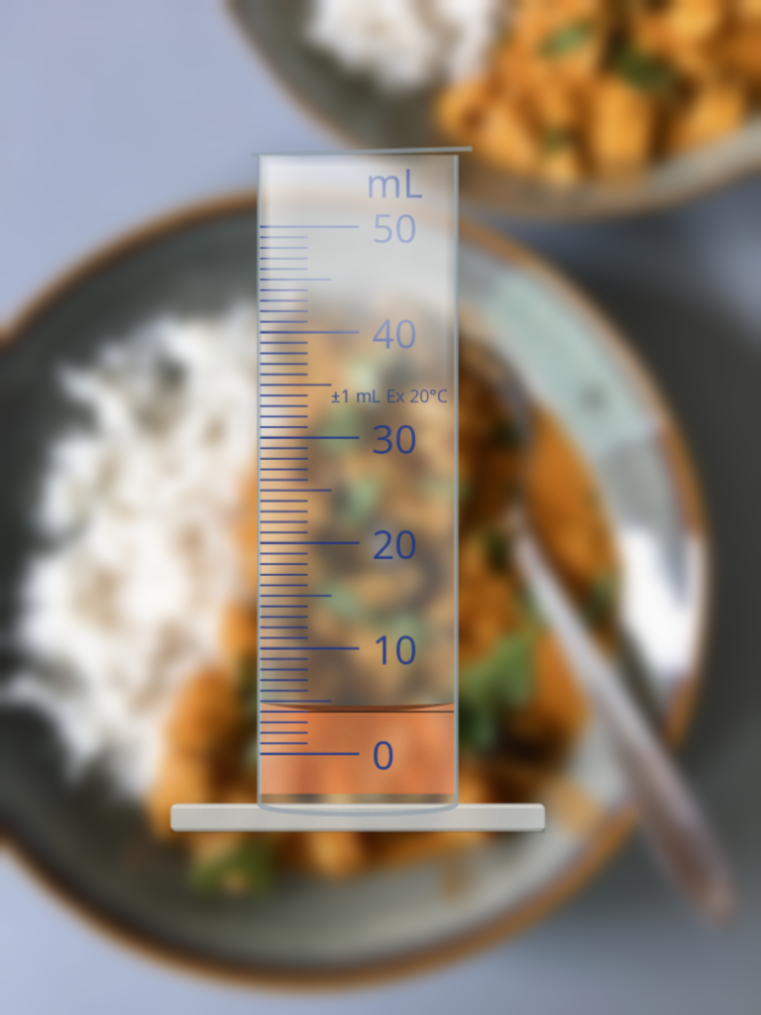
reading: 4 (mL)
